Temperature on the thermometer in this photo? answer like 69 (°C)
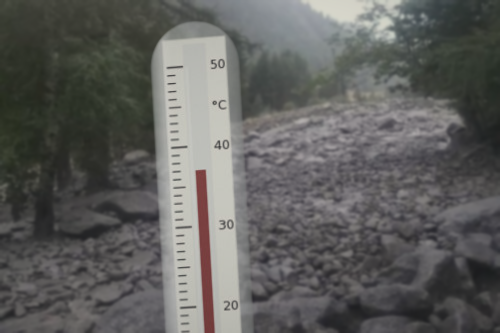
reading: 37 (°C)
